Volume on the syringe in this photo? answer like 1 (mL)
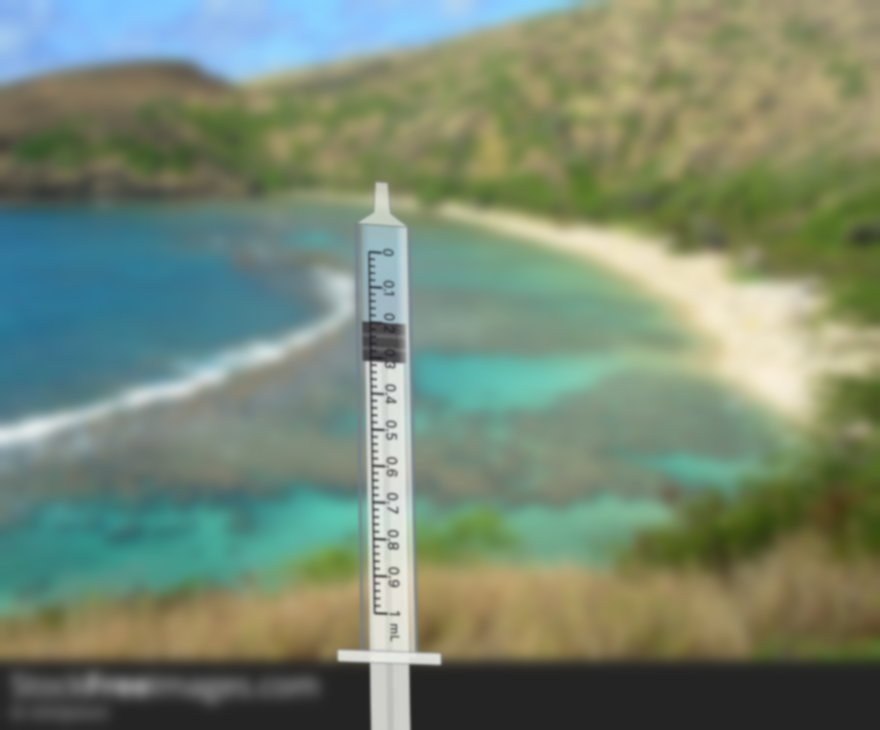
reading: 0.2 (mL)
